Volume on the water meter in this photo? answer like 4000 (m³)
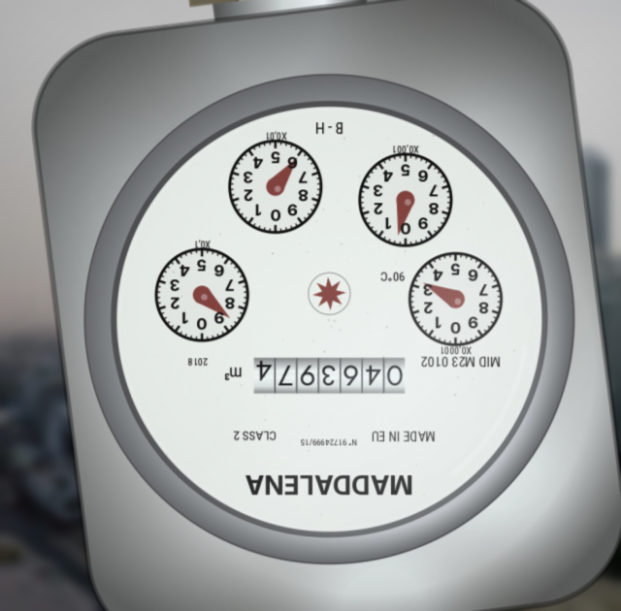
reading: 463973.8603 (m³)
